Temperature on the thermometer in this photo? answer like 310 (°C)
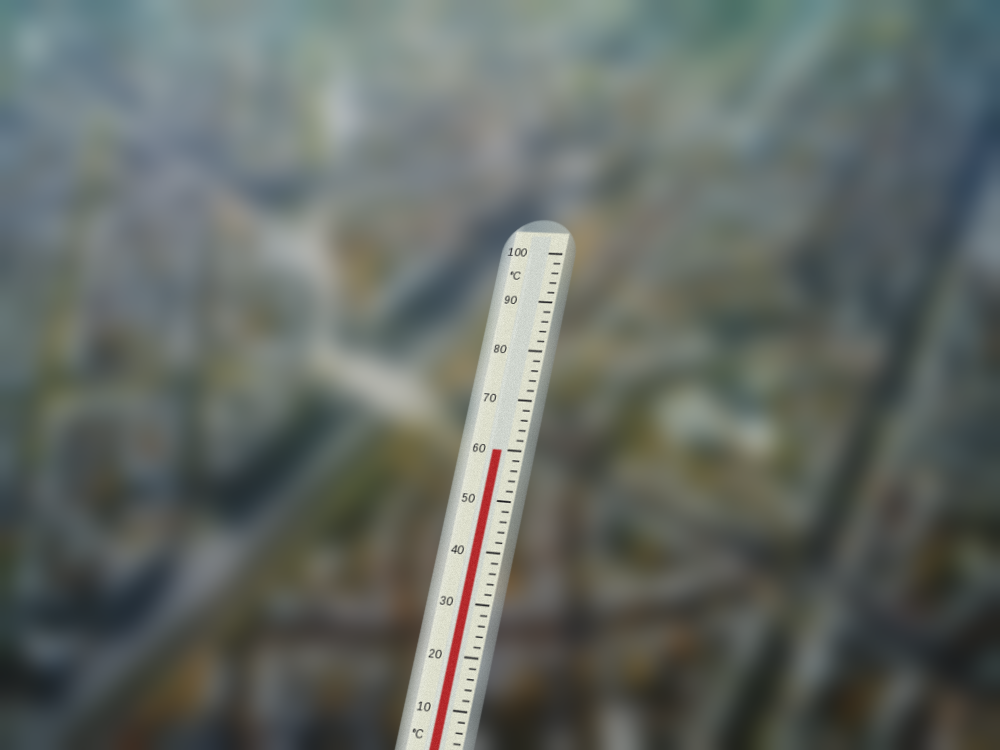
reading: 60 (°C)
